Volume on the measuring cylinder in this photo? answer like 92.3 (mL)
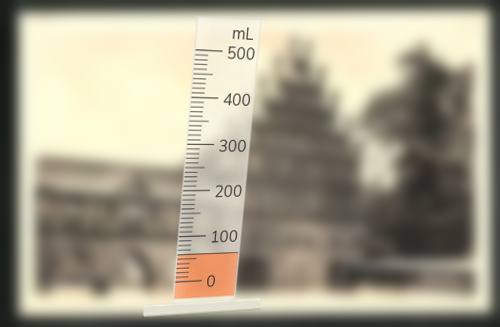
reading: 60 (mL)
